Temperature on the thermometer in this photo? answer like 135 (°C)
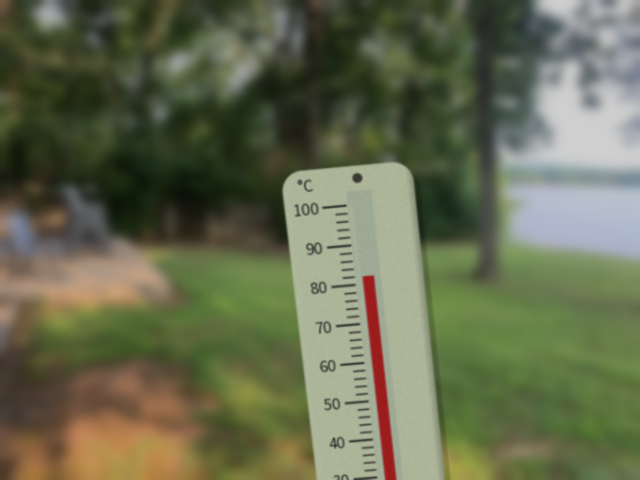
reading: 82 (°C)
